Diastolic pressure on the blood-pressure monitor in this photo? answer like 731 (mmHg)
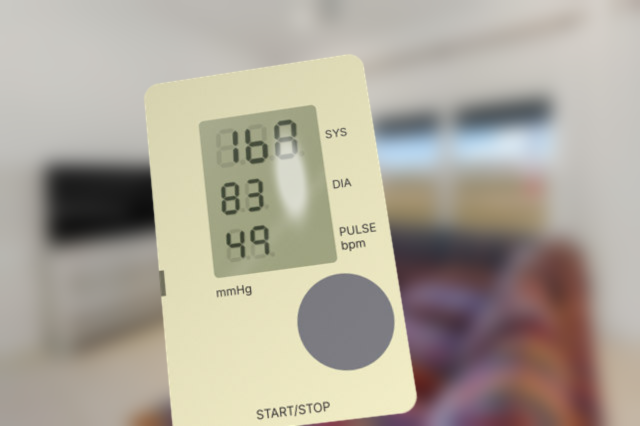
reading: 83 (mmHg)
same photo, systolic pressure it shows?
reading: 168 (mmHg)
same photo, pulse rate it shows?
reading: 49 (bpm)
